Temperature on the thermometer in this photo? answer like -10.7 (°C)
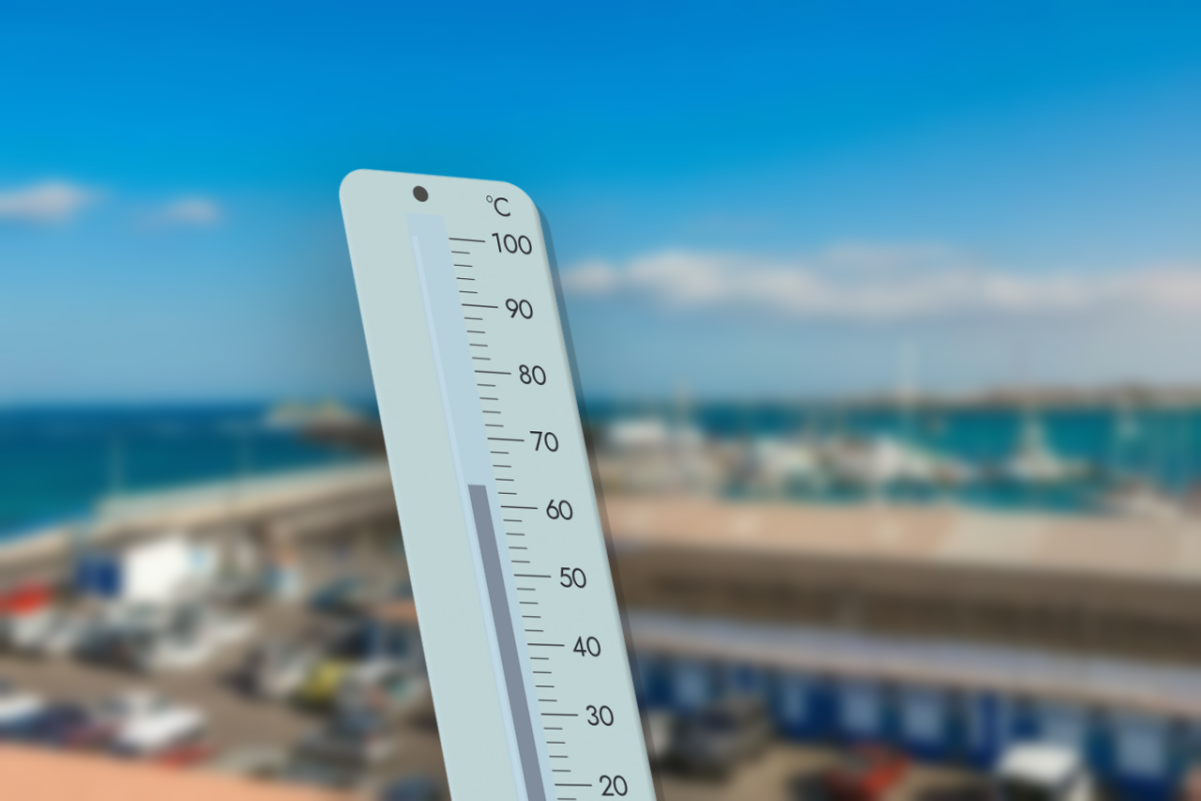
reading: 63 (°C)
